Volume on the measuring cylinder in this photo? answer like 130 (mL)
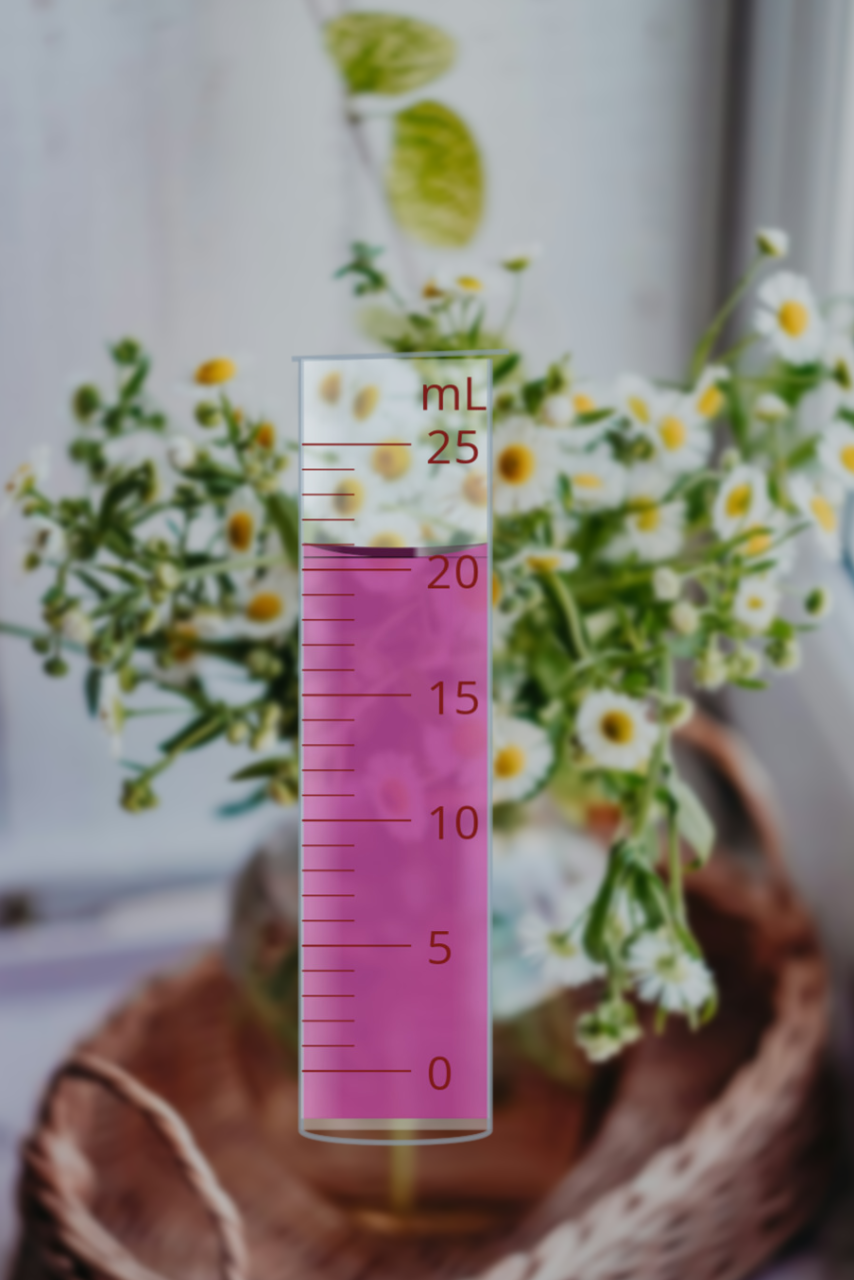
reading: 20.5 (mL)
